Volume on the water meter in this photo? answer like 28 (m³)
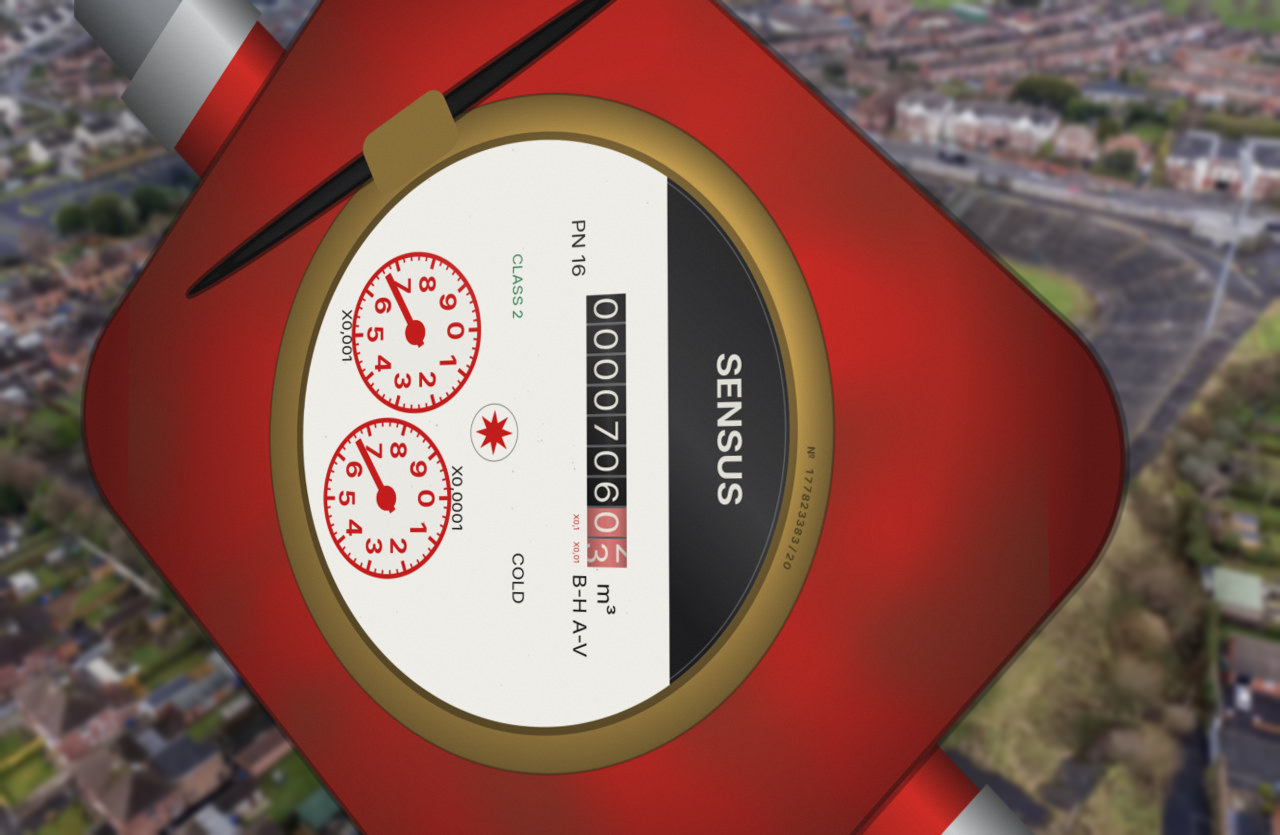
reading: 706.0266 (m³)
